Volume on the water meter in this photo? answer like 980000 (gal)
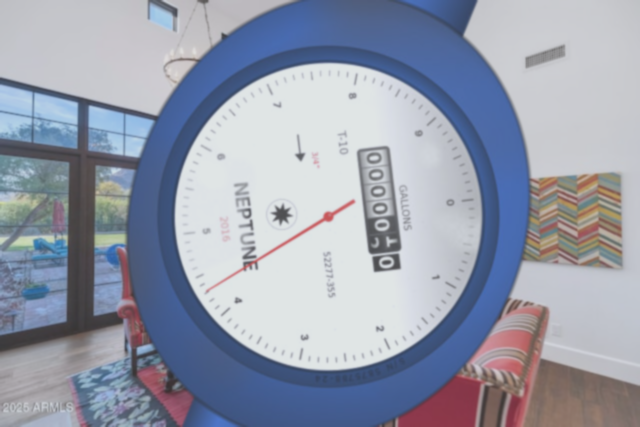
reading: 14.3 (gal)
